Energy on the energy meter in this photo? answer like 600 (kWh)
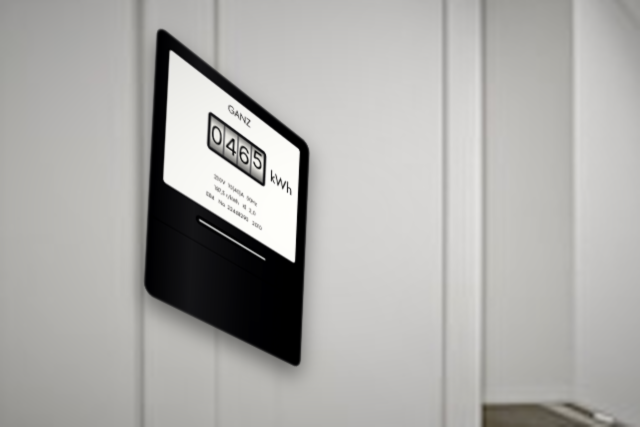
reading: 465 (kWh)
